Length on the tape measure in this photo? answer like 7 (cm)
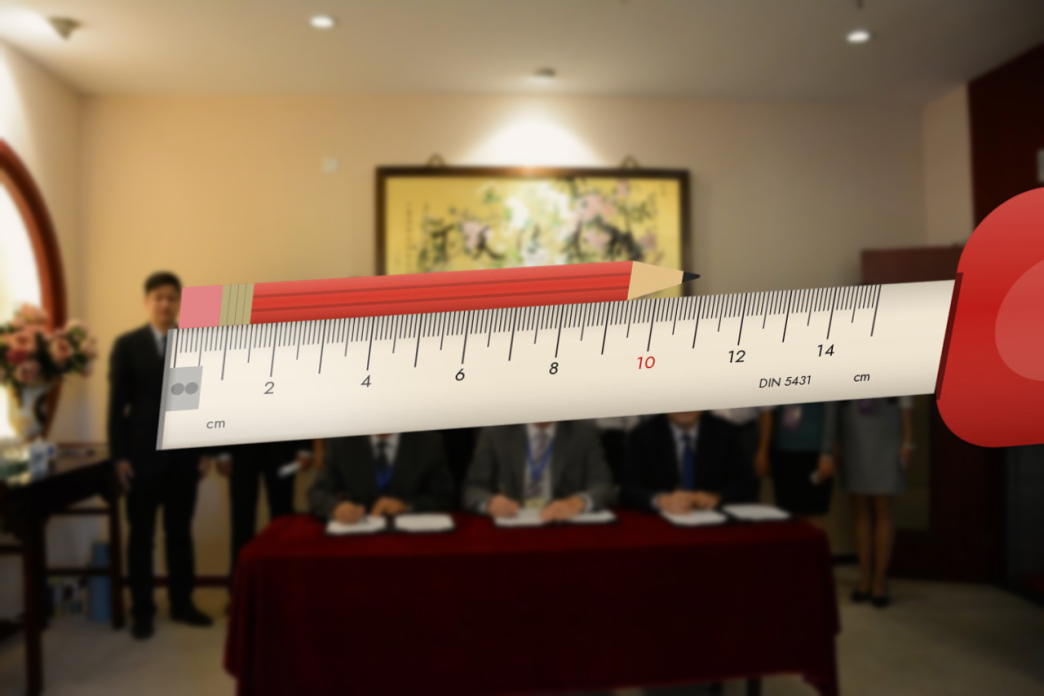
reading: 10.9 (cm)
